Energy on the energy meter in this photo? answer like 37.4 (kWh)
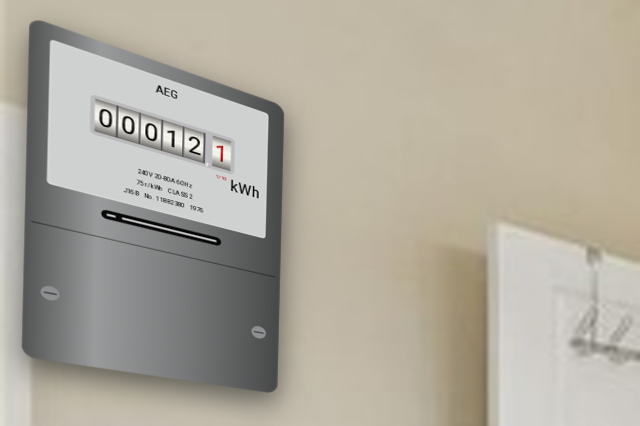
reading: 12.1 (kWh)
